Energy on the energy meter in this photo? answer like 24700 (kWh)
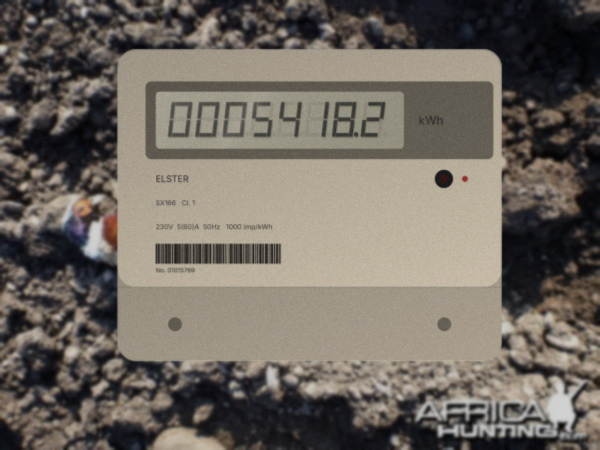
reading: 5418.2 (kWh)
